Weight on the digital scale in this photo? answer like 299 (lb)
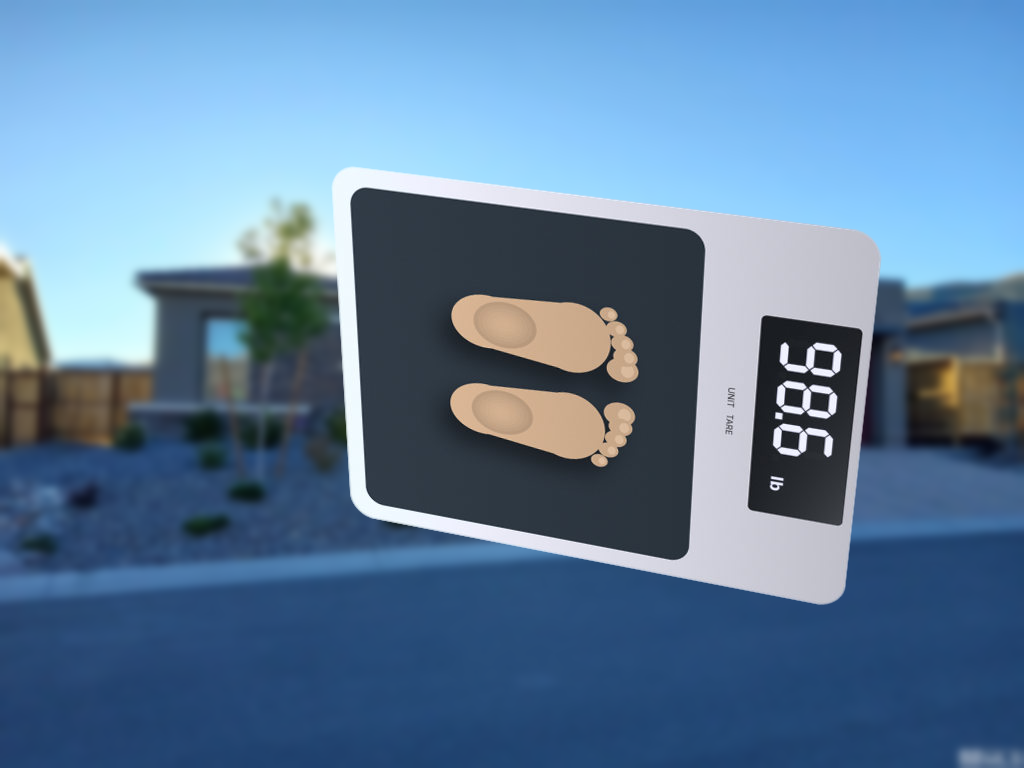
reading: 98.6 (lb)
